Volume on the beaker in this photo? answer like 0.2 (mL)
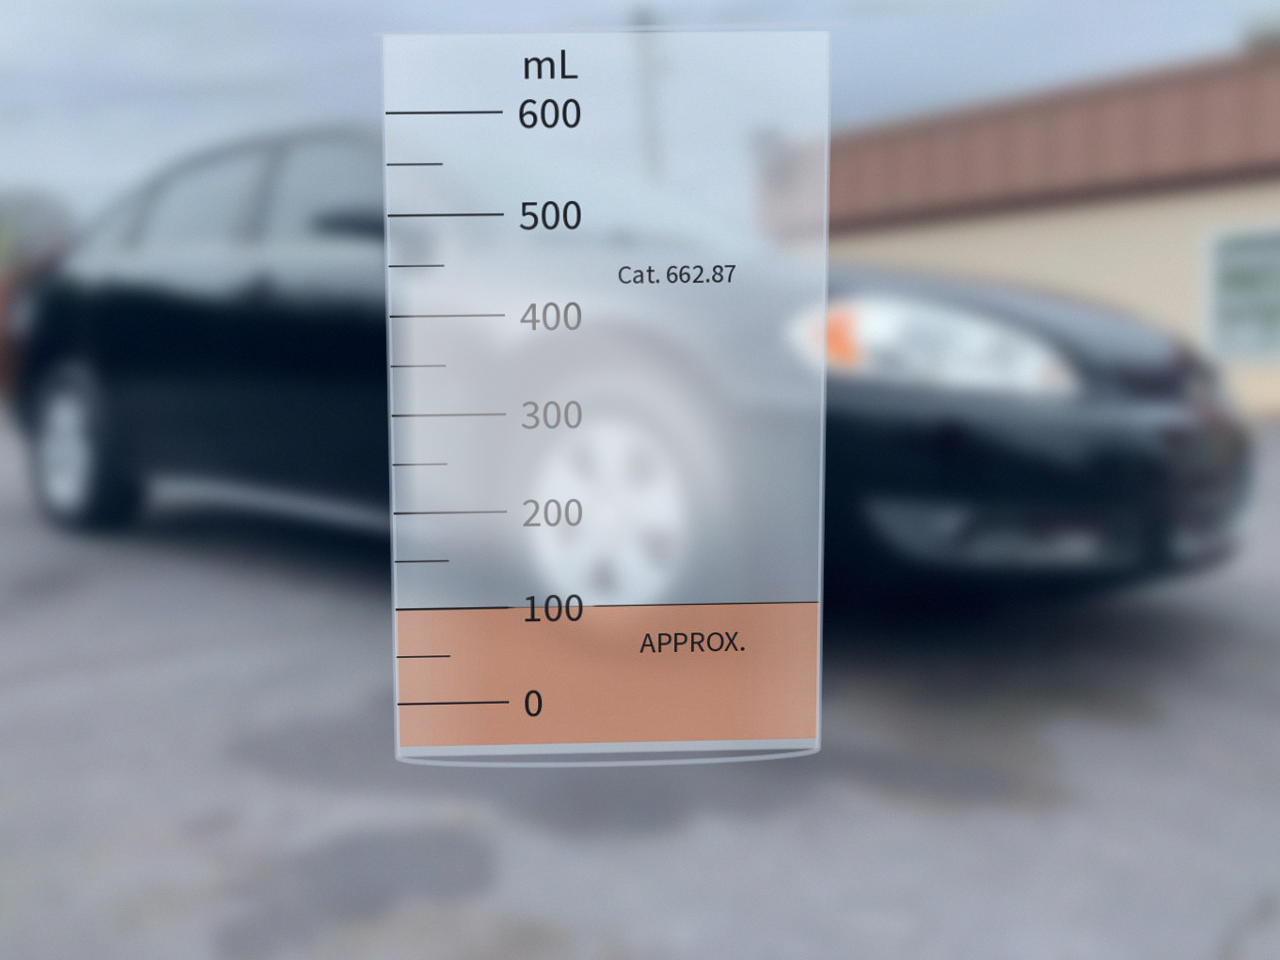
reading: 100 (mL)
